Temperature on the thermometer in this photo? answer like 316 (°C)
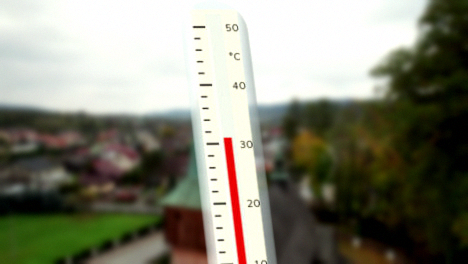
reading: 31 (°C)
